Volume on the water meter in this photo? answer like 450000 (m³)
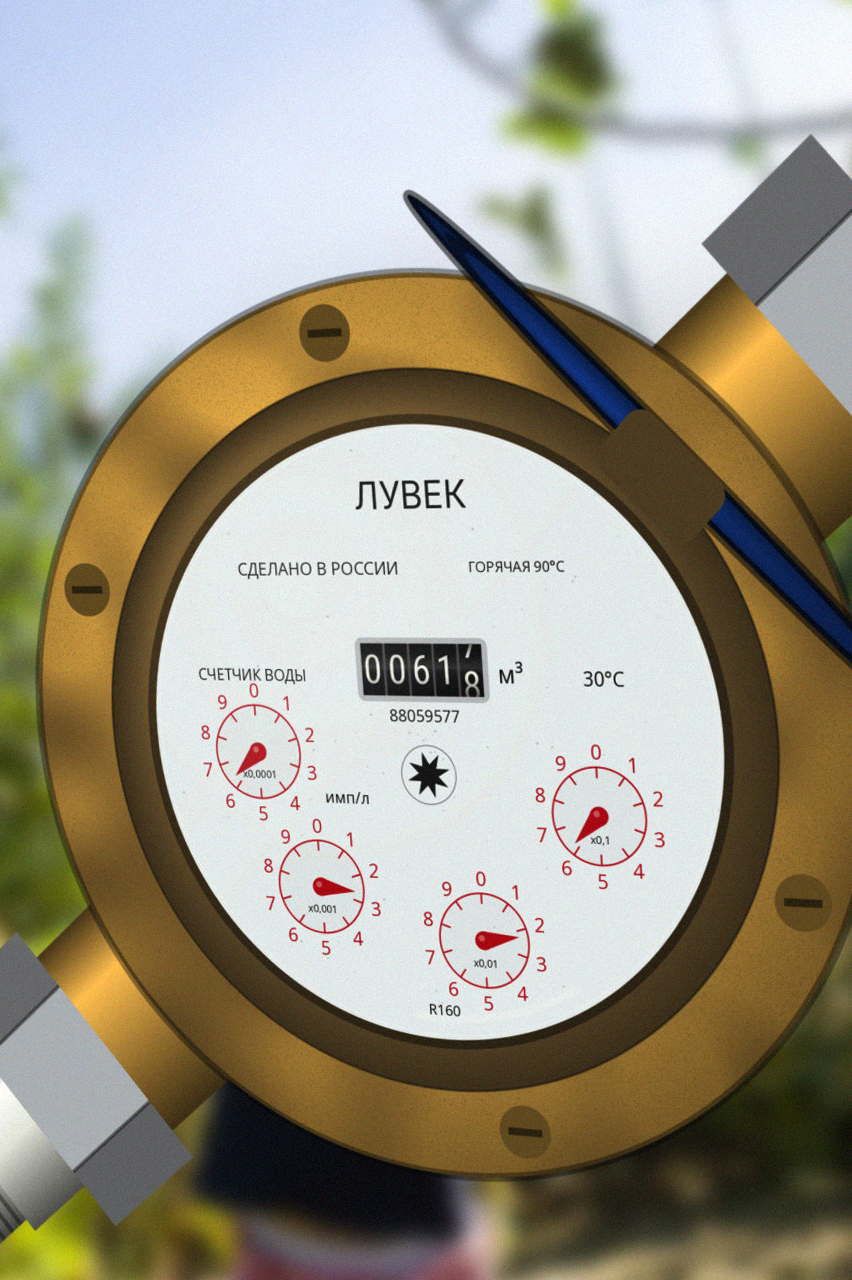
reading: 617.6226 (m³)
